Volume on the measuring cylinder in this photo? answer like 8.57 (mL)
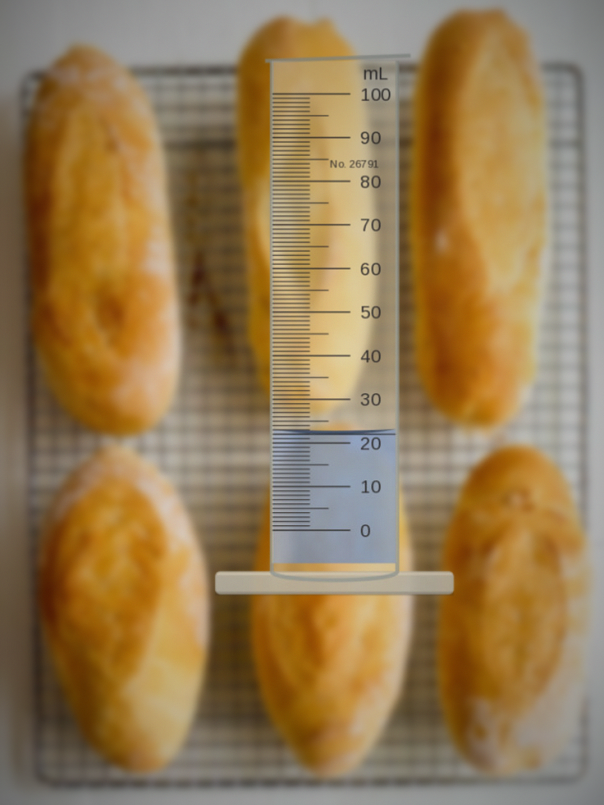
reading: 22 (mL)
